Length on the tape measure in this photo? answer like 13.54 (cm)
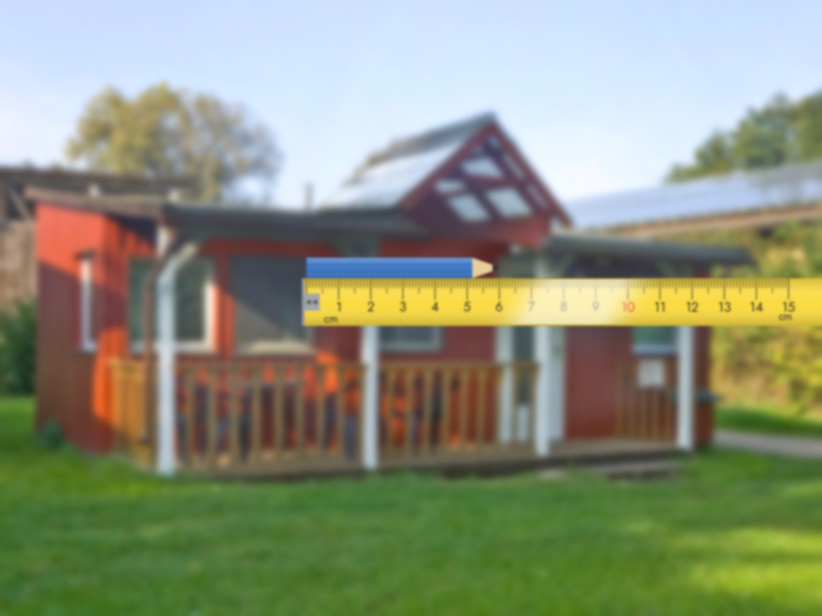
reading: 6 (cm)
